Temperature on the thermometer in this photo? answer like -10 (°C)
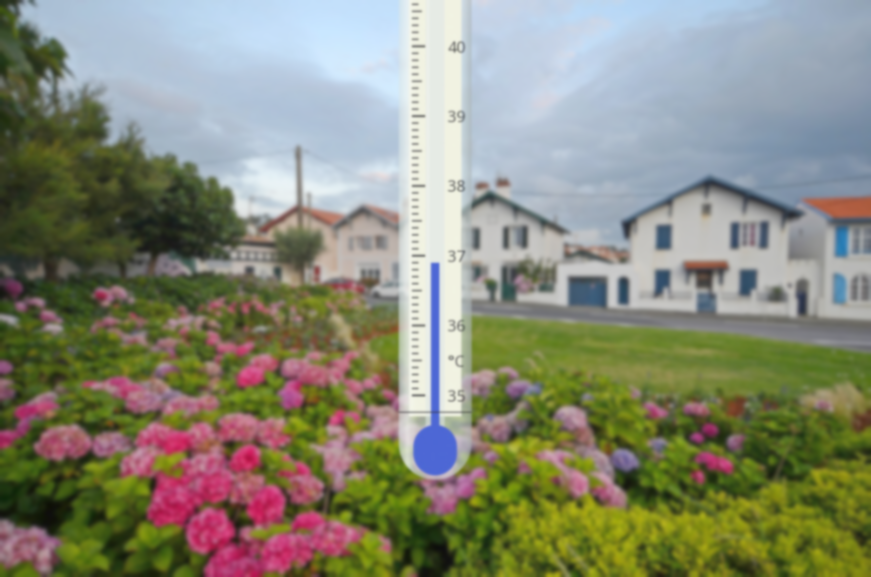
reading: 36.9 (°C)
